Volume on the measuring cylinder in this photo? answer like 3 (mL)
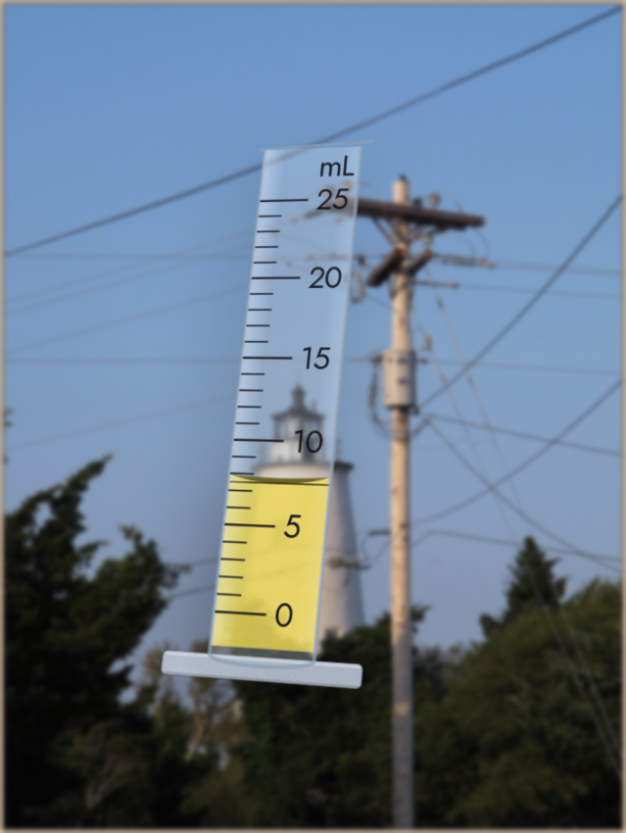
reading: 7.5 (mL)
